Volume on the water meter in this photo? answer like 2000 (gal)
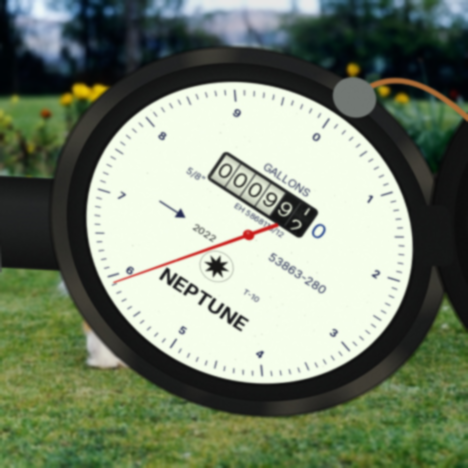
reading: 9915.9 (gal)
